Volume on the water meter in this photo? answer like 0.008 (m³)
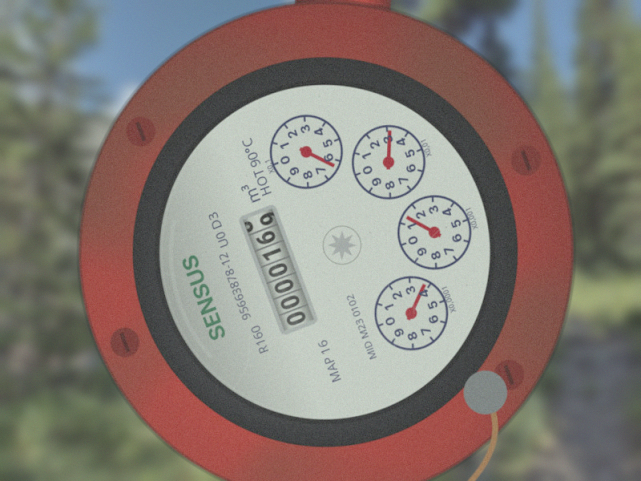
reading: 168.6313 (m³)
